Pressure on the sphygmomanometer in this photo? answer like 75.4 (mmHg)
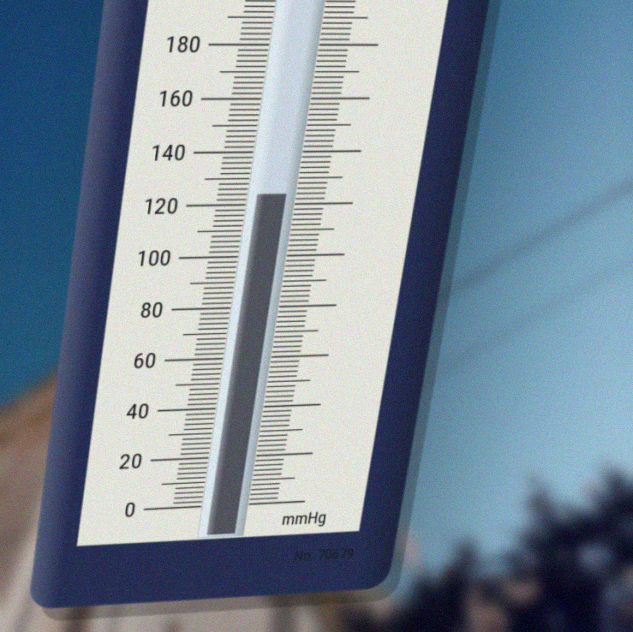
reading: 124 (mmHg)
